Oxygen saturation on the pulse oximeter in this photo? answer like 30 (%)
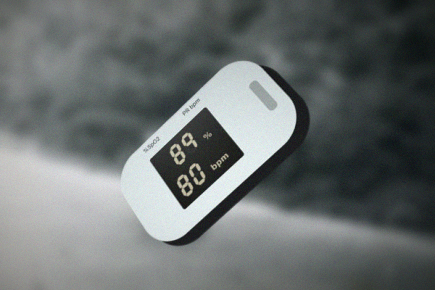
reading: 89 (%)
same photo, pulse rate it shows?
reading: 80 (bpm)
